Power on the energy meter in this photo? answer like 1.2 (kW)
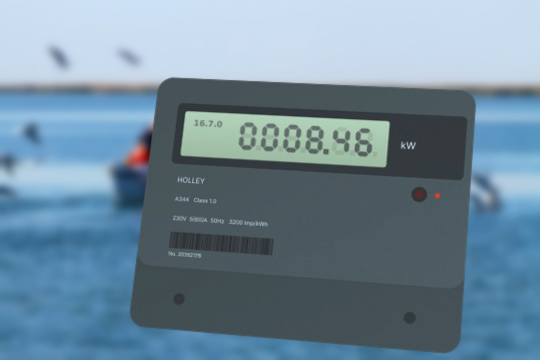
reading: 8.46 (kW)
